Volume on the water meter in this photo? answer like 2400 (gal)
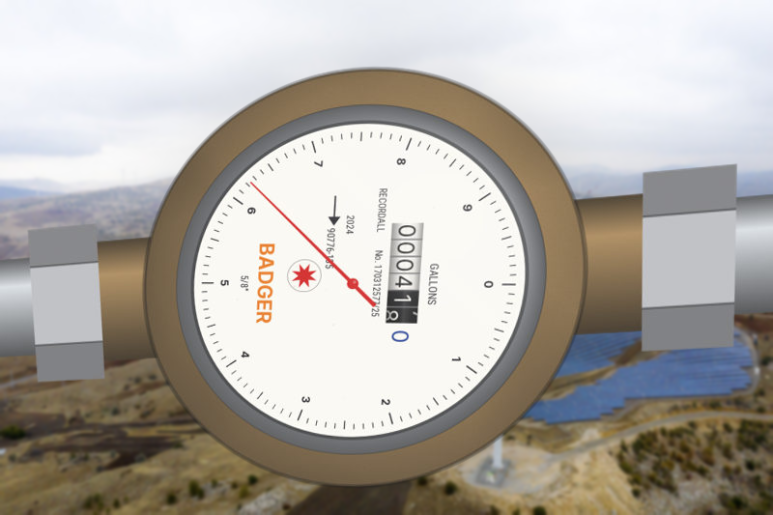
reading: 4176.2 (gal)
